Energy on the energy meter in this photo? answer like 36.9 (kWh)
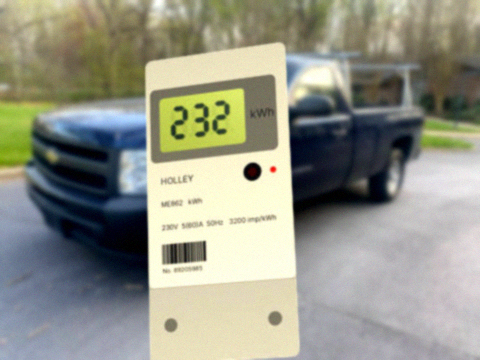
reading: 232 (kWh)
